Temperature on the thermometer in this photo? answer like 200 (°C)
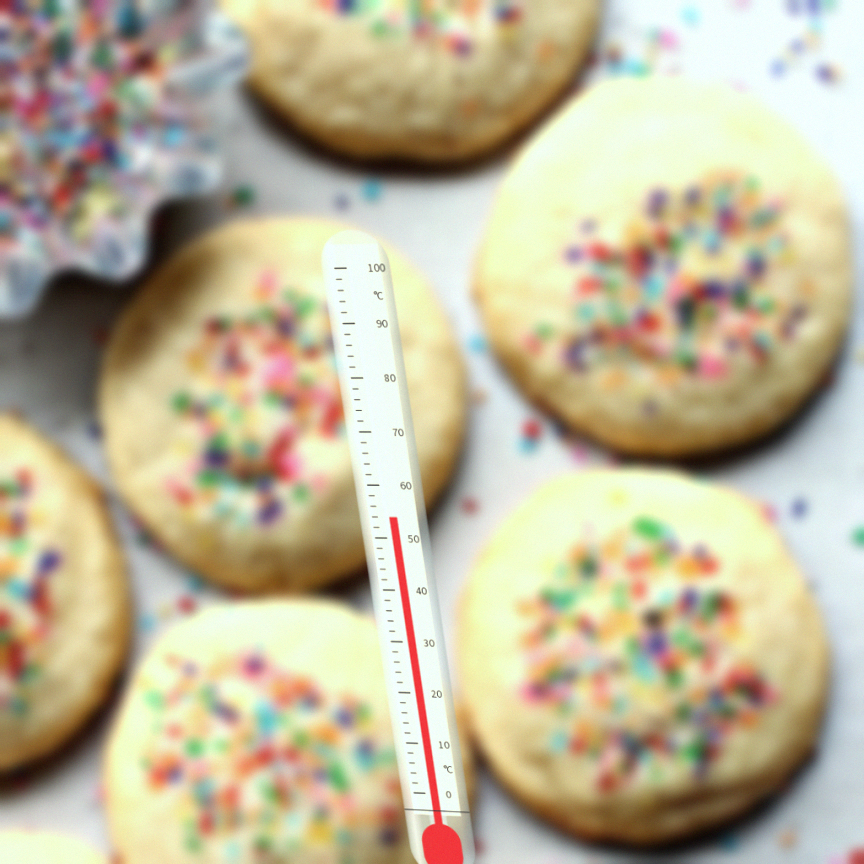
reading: 54 (°C)
